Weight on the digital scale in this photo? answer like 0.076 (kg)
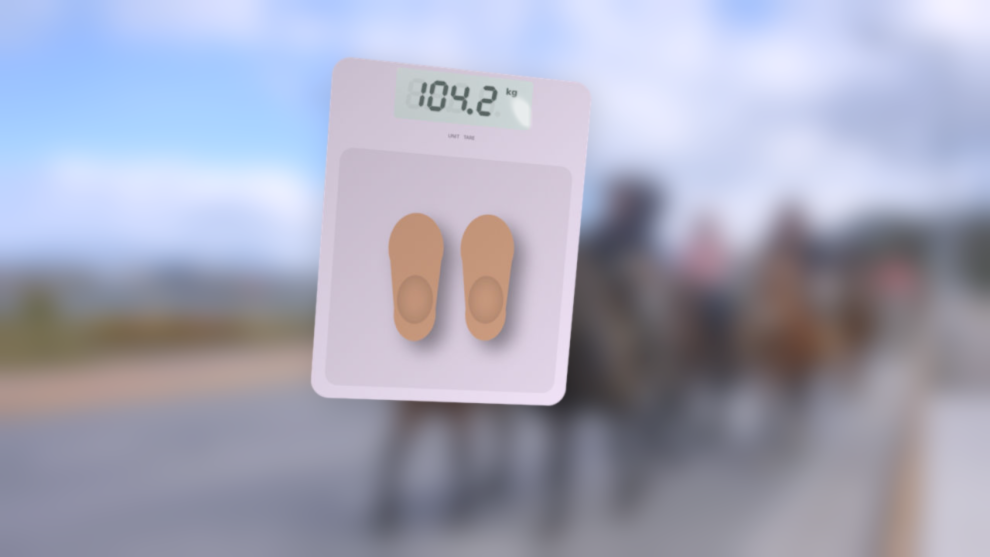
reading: 104.2 (kg)
